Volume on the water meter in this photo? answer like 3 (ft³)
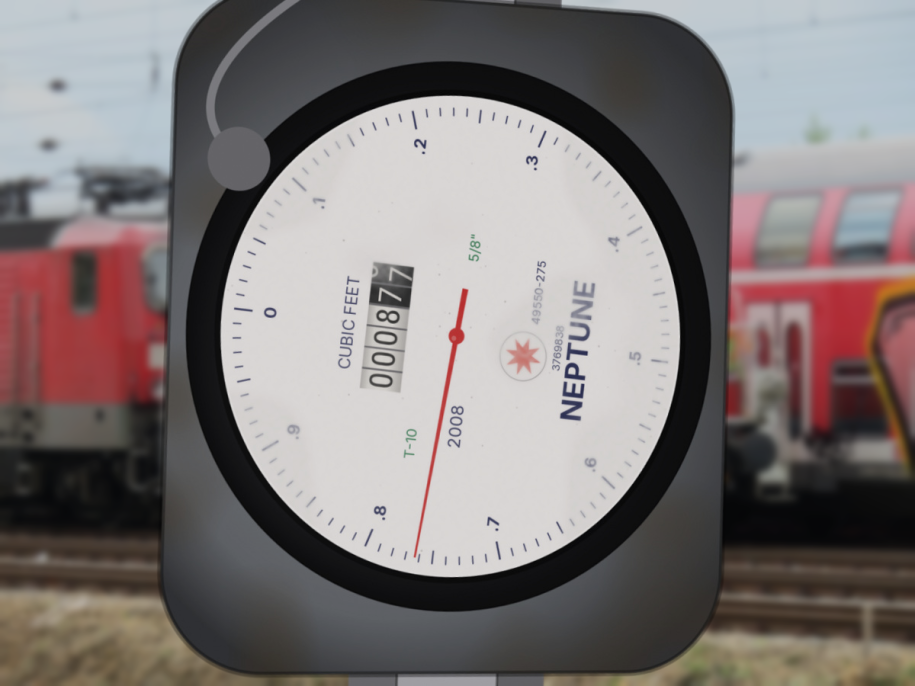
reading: 876.76 (ft³)
